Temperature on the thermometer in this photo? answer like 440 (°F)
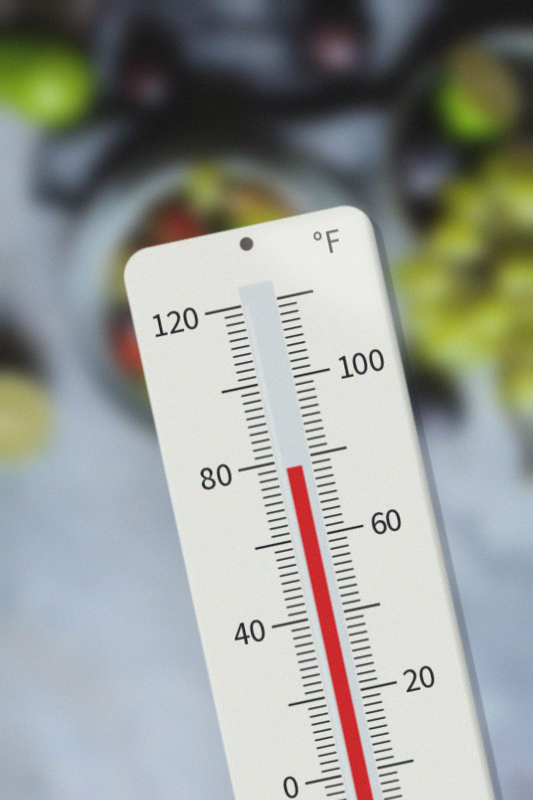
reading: 78 (°F)
